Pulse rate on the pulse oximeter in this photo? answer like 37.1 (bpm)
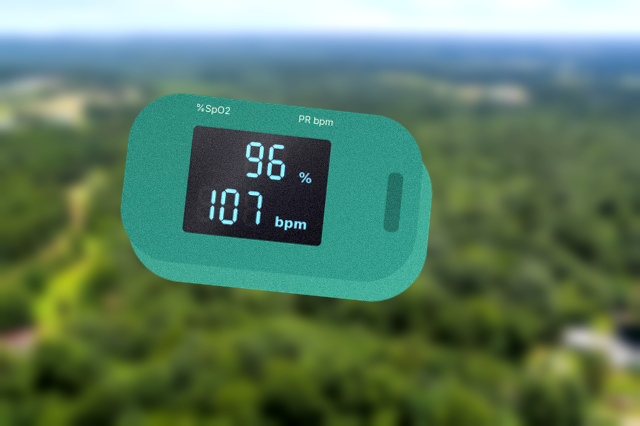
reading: 107 (bpm)
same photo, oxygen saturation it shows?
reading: 96 (%)
